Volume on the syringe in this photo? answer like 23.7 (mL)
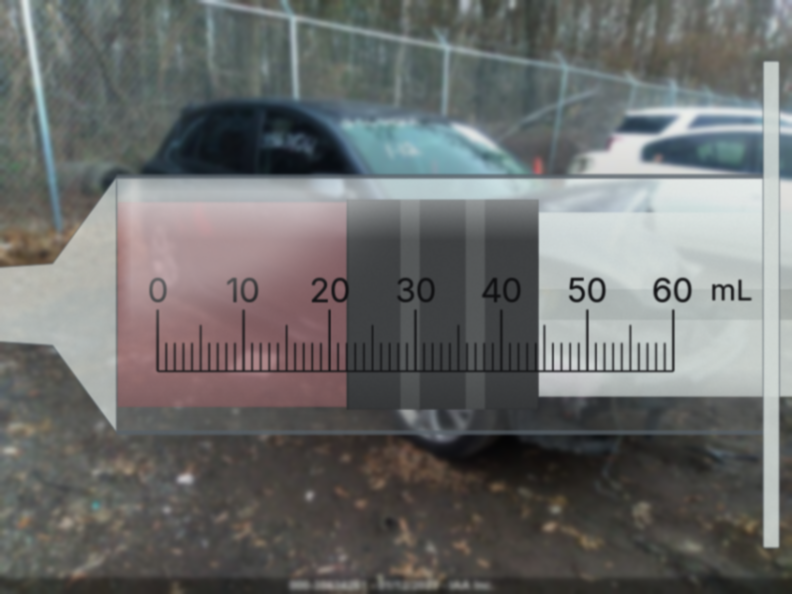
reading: 22 (mL)
